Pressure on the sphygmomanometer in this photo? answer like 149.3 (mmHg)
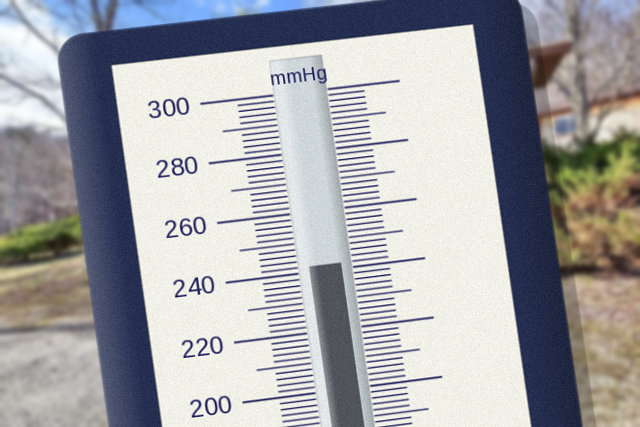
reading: 242 (mmHg)
